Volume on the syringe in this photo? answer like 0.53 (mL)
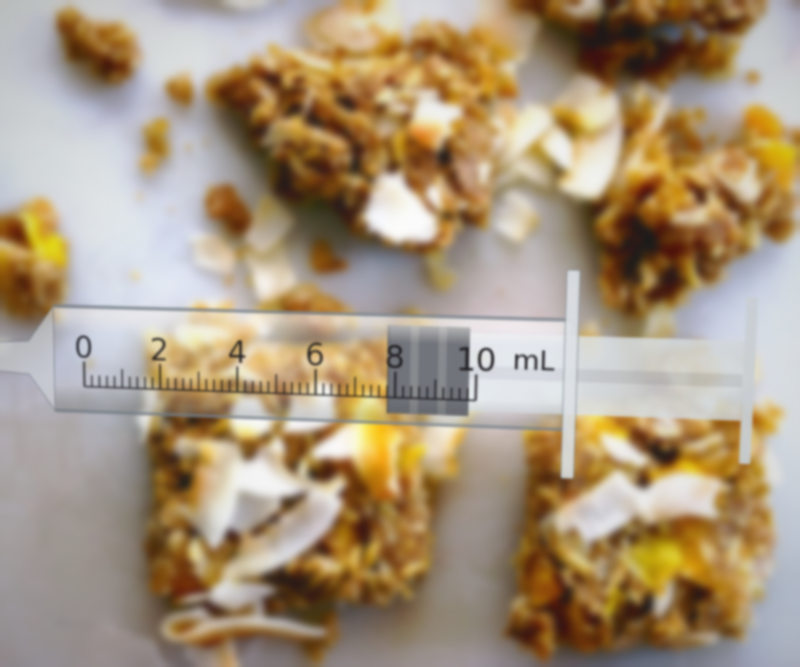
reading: 7.8 (mL)
